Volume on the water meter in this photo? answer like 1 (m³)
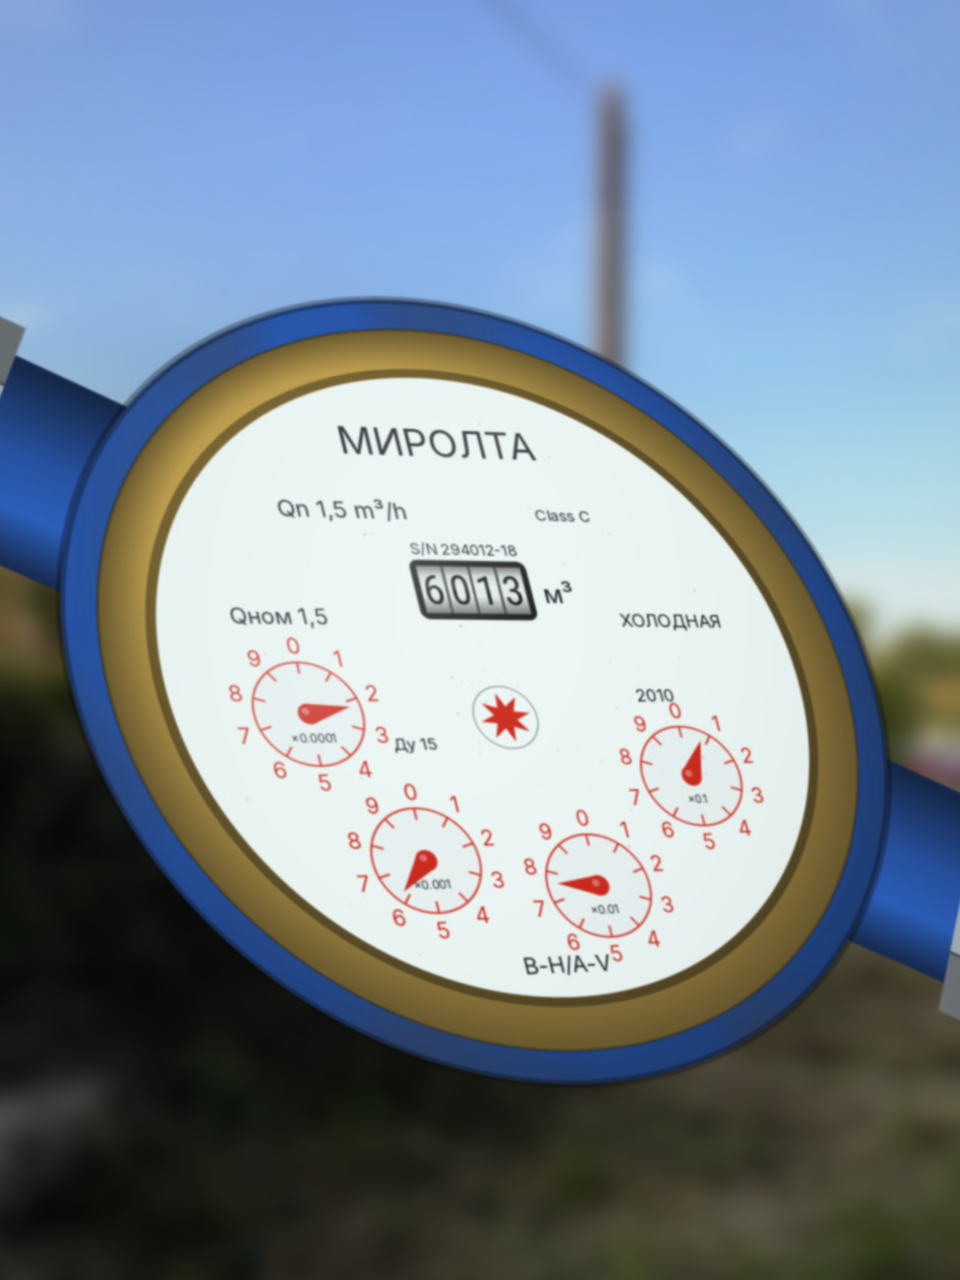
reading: 6013.0762 (m³)
